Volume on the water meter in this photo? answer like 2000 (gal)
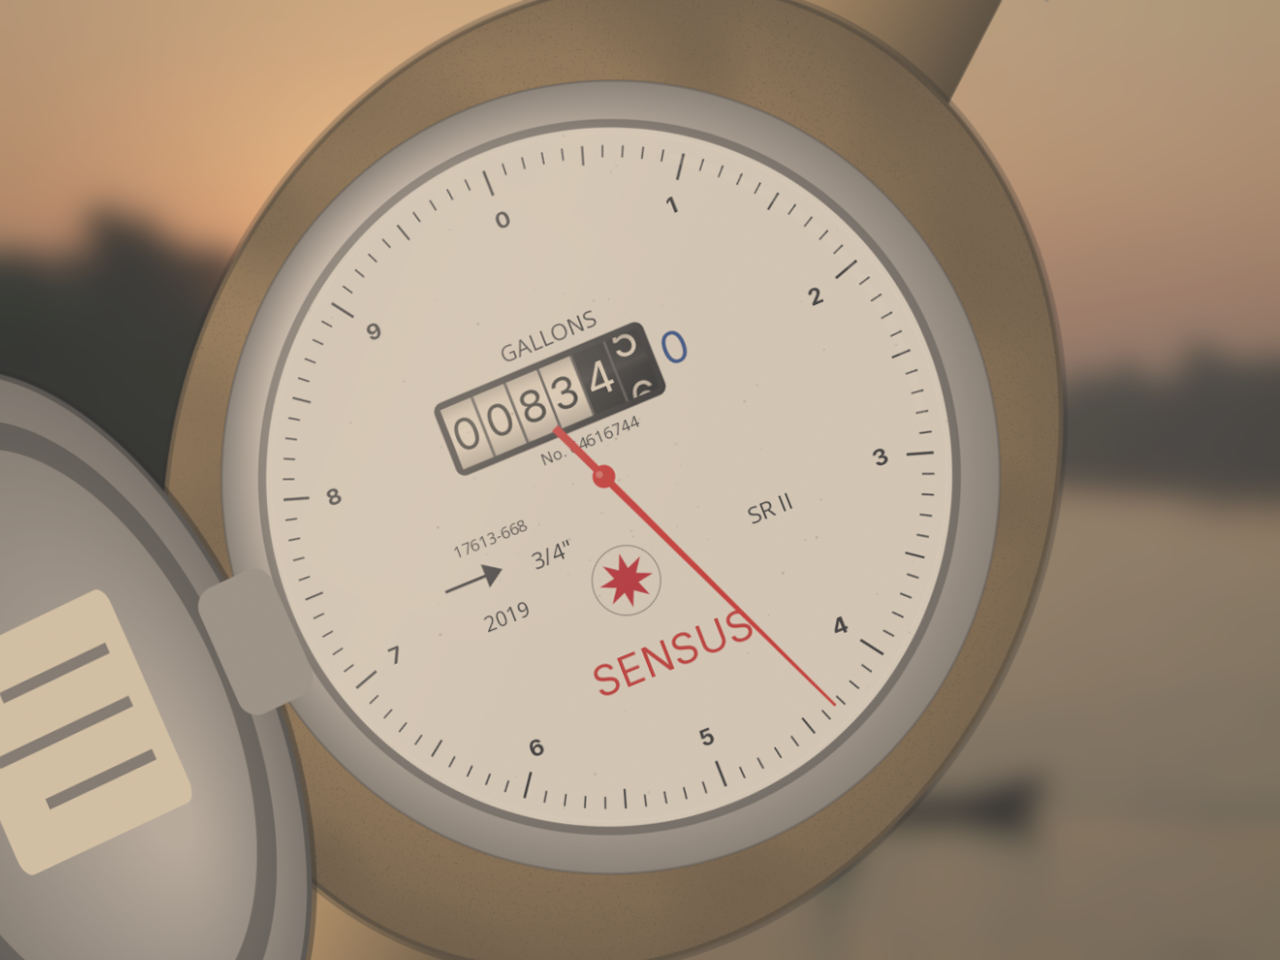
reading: 83454.3 (gal)
